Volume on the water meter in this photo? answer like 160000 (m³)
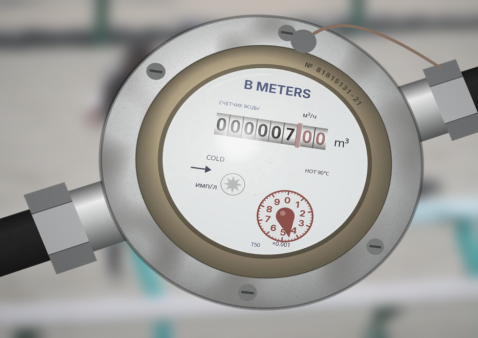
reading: 7.004 (m³)
